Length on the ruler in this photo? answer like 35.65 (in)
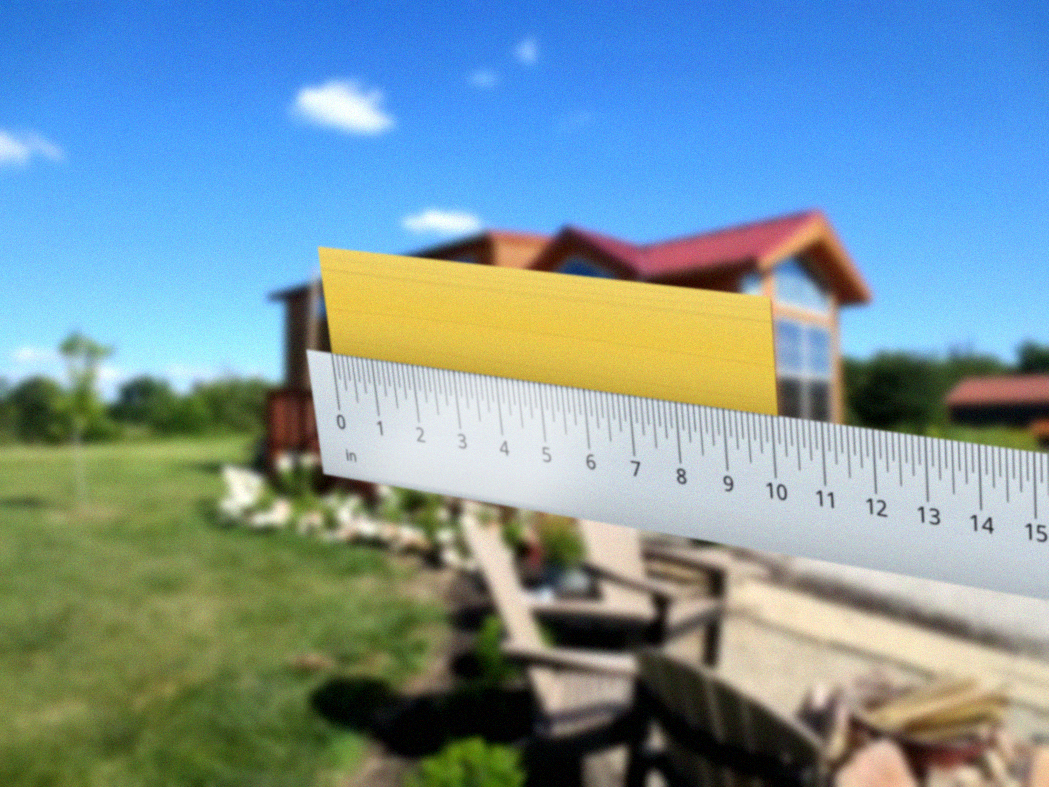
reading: 10.125 (in)
